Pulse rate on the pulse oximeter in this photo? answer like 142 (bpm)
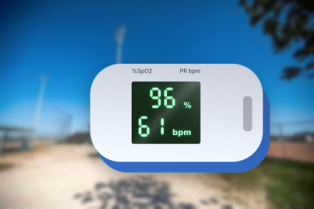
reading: 61 (bpm)
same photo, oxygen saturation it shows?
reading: 96 (%)
